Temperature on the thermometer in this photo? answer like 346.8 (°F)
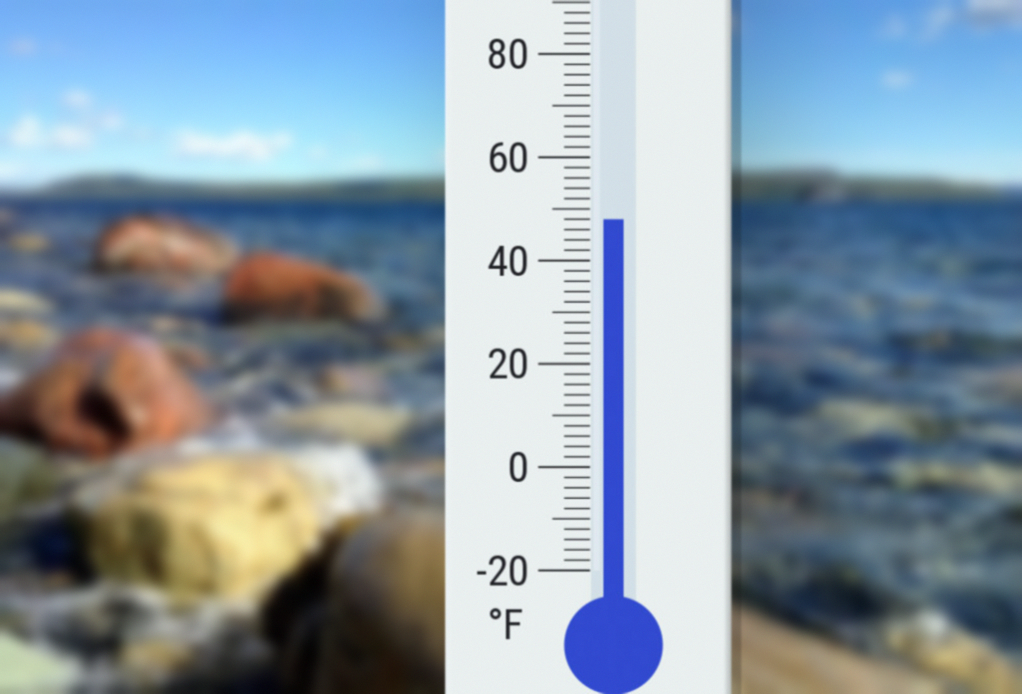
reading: 48 (°F)
